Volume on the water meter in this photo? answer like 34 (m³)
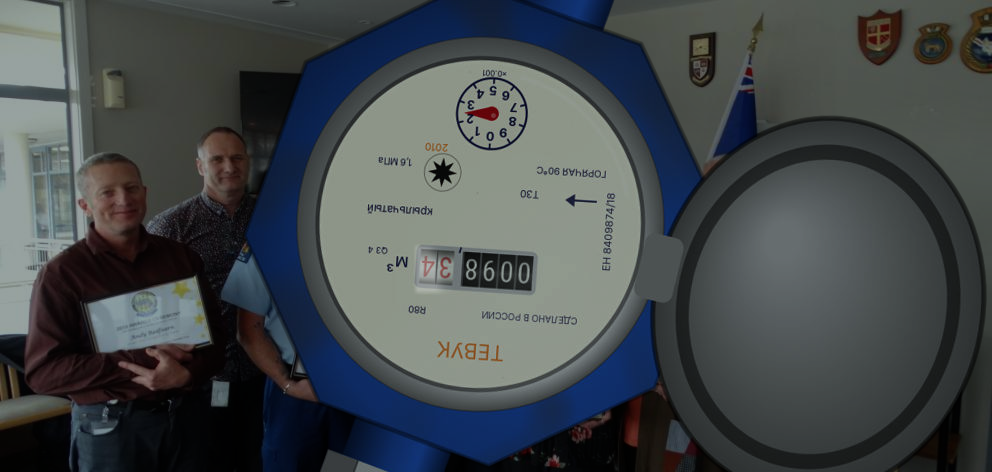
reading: 98.342 (m³)
